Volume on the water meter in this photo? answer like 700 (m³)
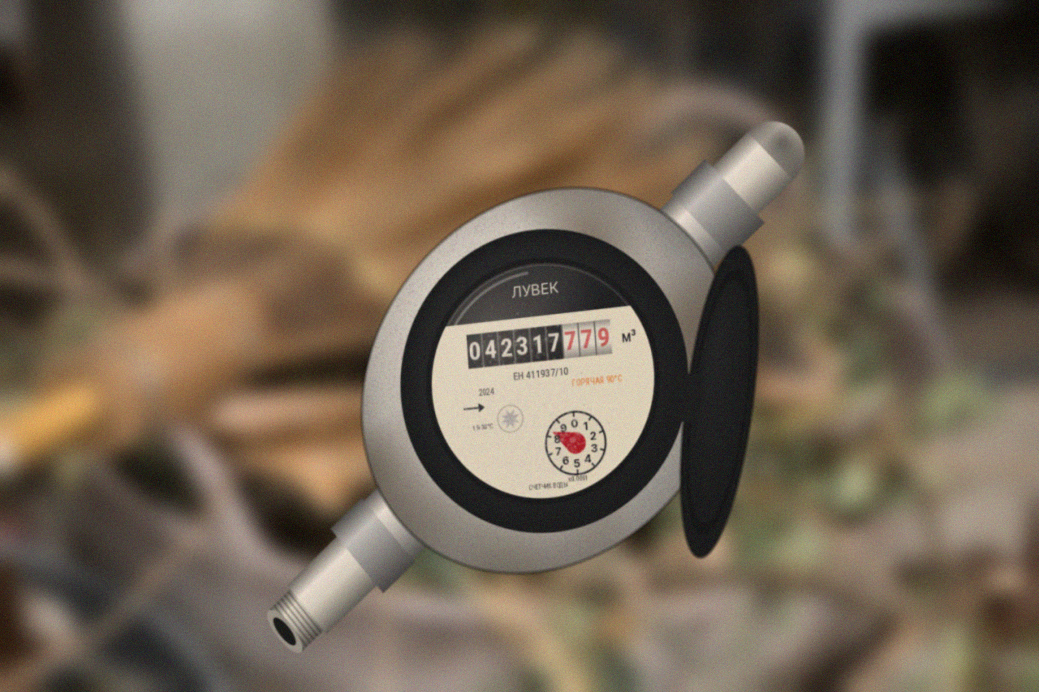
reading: 42317.7798 (m³)
